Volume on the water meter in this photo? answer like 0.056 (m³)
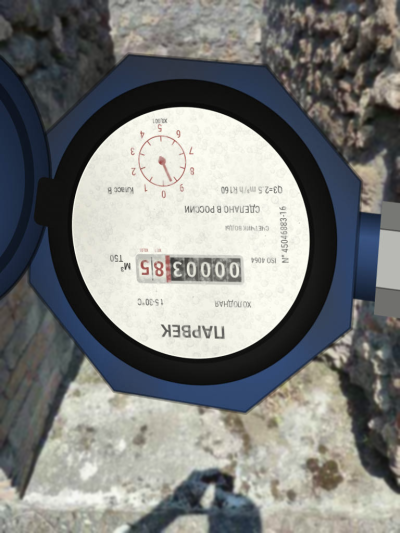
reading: 3.849 (m³)
